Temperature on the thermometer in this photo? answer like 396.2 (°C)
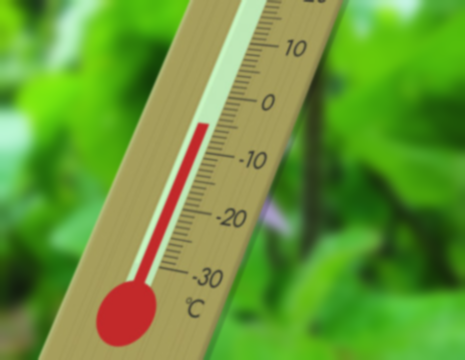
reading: -5 (°C)
